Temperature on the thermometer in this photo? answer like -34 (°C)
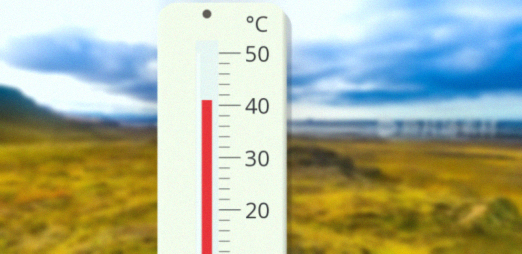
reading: 41 (°C)
